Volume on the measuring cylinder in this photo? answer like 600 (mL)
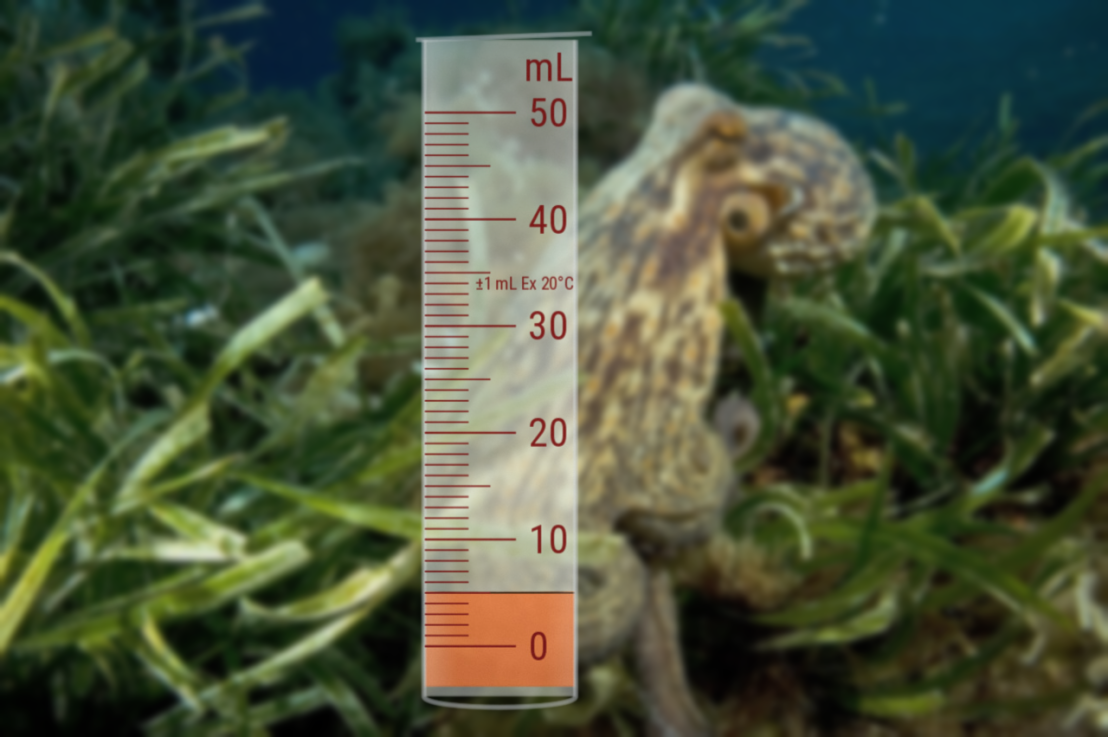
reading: 5 (mL)
